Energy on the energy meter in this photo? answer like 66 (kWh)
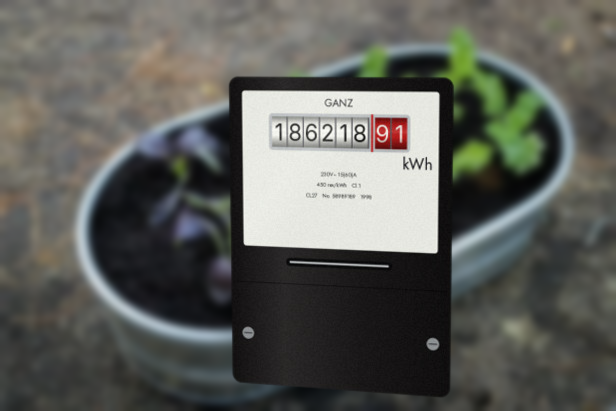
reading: 186218.91 (kWh)
